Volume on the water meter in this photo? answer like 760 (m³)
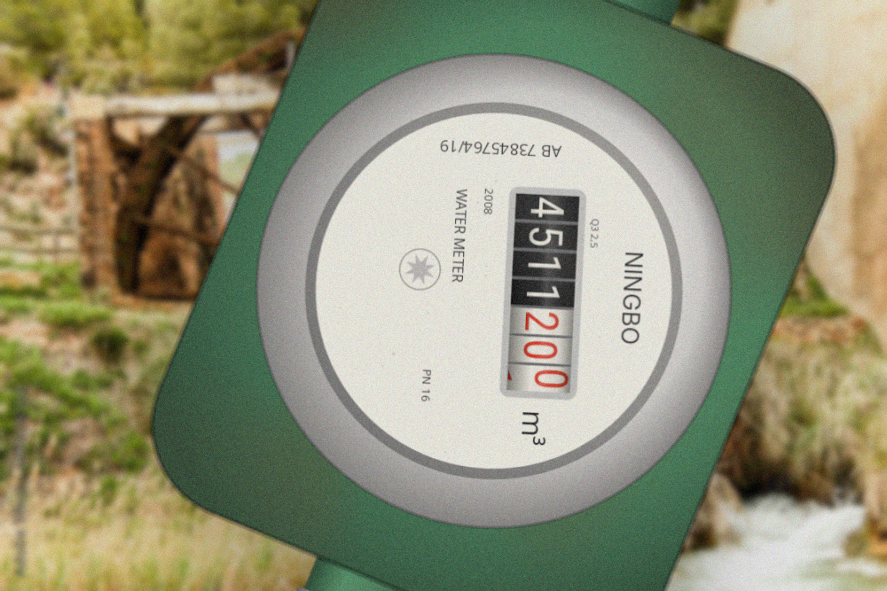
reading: 4511.200 (m³)
